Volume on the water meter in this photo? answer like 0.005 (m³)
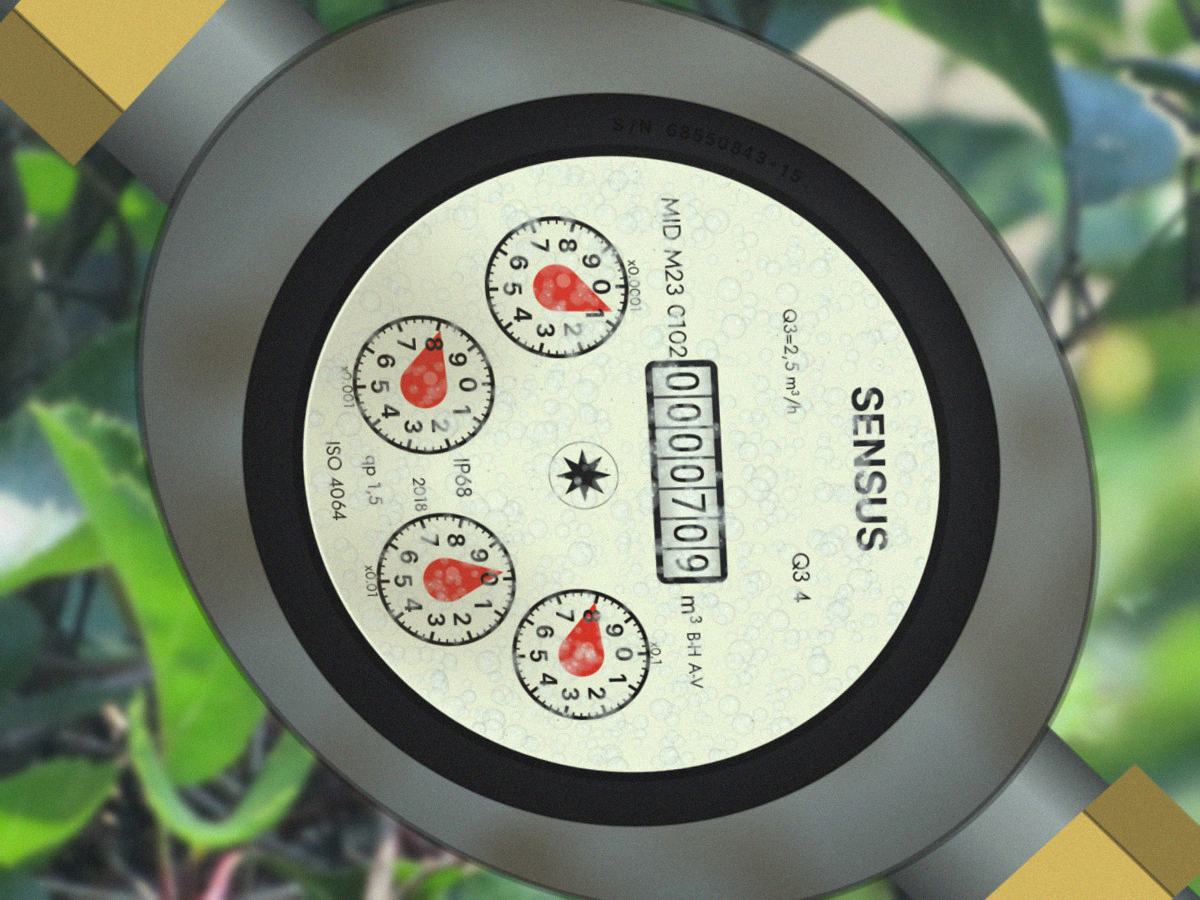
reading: 709.7980 (m³)
